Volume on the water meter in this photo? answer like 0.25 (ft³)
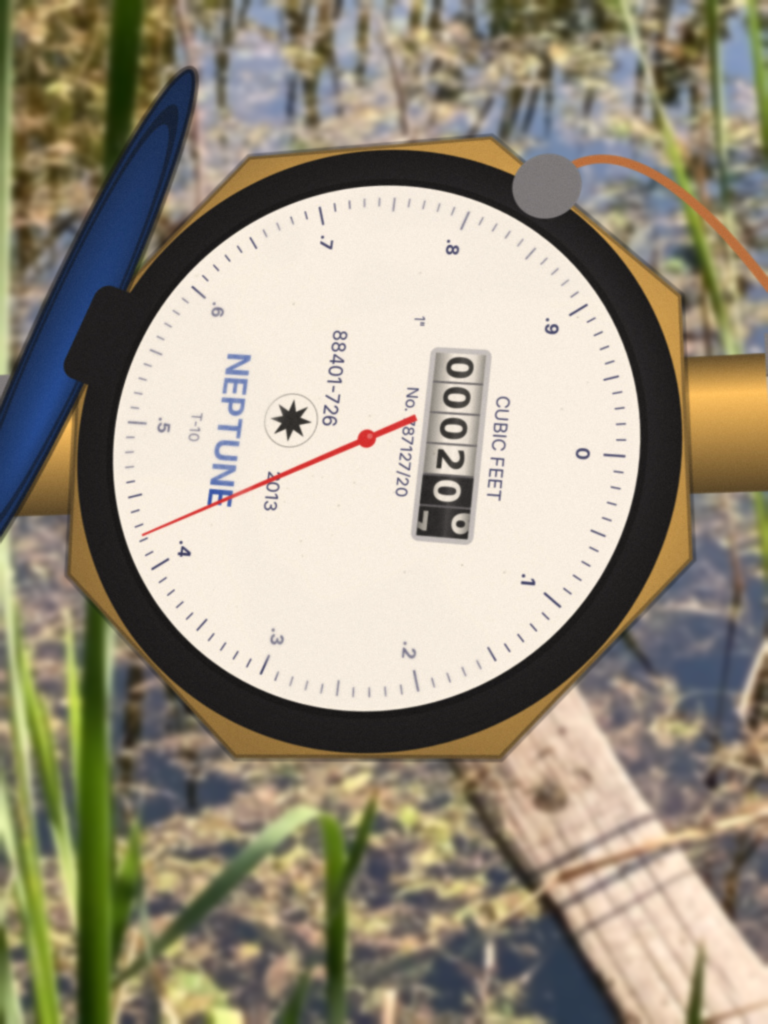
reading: 206.42 (ft³)
